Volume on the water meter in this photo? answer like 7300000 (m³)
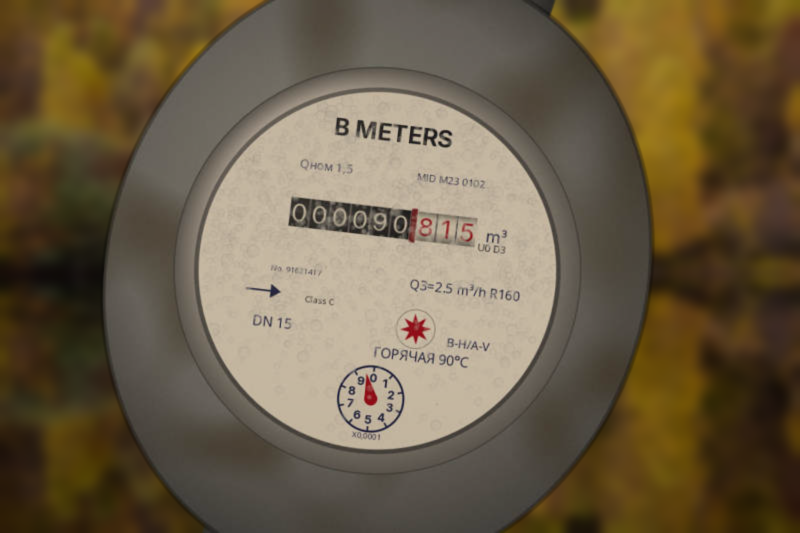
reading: 90.8149 (m³)
